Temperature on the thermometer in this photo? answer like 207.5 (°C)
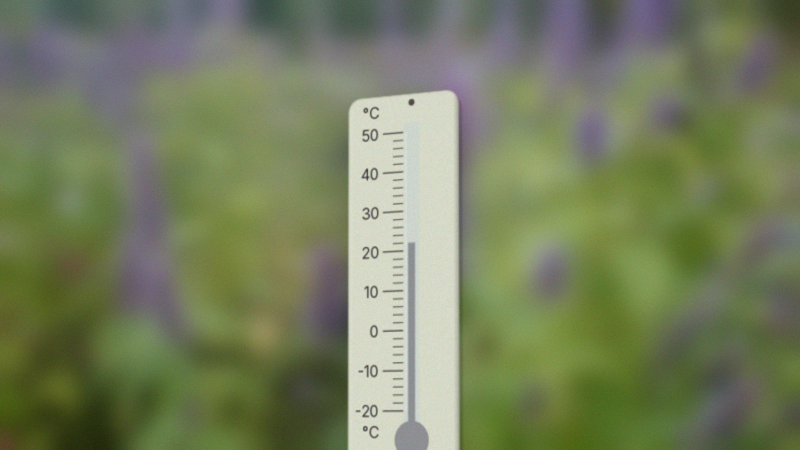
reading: 22 (°C)
